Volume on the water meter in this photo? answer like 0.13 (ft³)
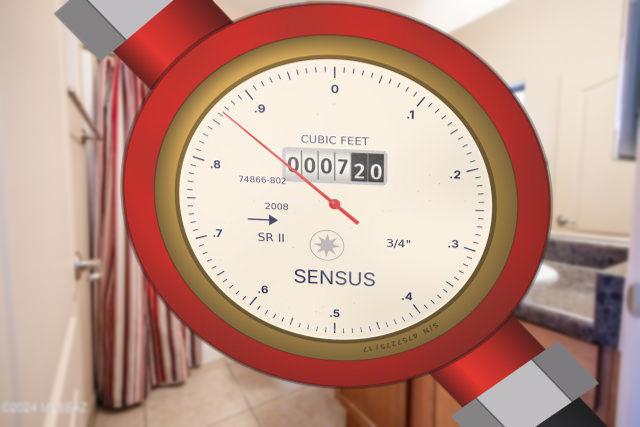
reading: 719.86 (ft³)
